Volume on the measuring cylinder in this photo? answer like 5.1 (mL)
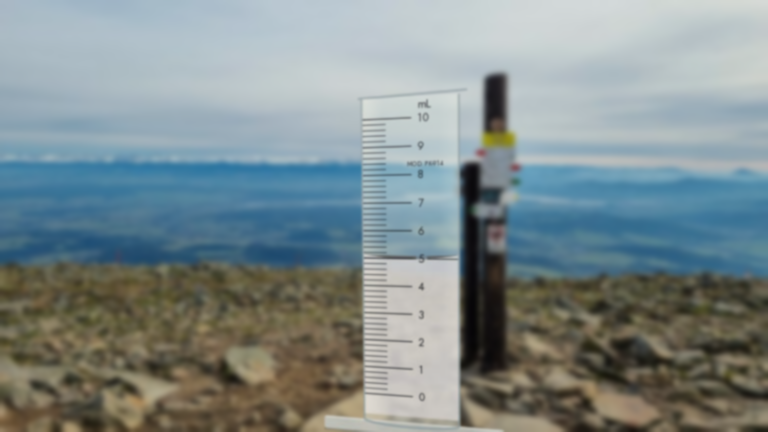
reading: 5 (mL)
